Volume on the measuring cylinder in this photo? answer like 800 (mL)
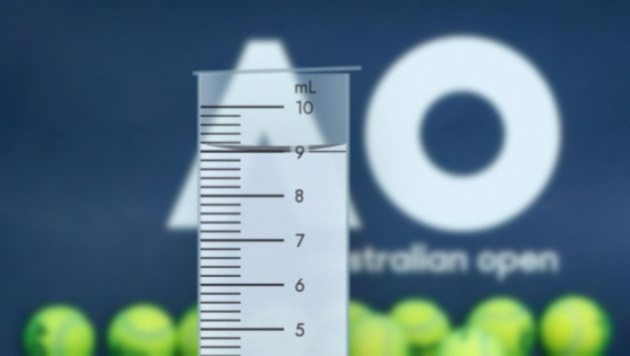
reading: 9 (mL)
